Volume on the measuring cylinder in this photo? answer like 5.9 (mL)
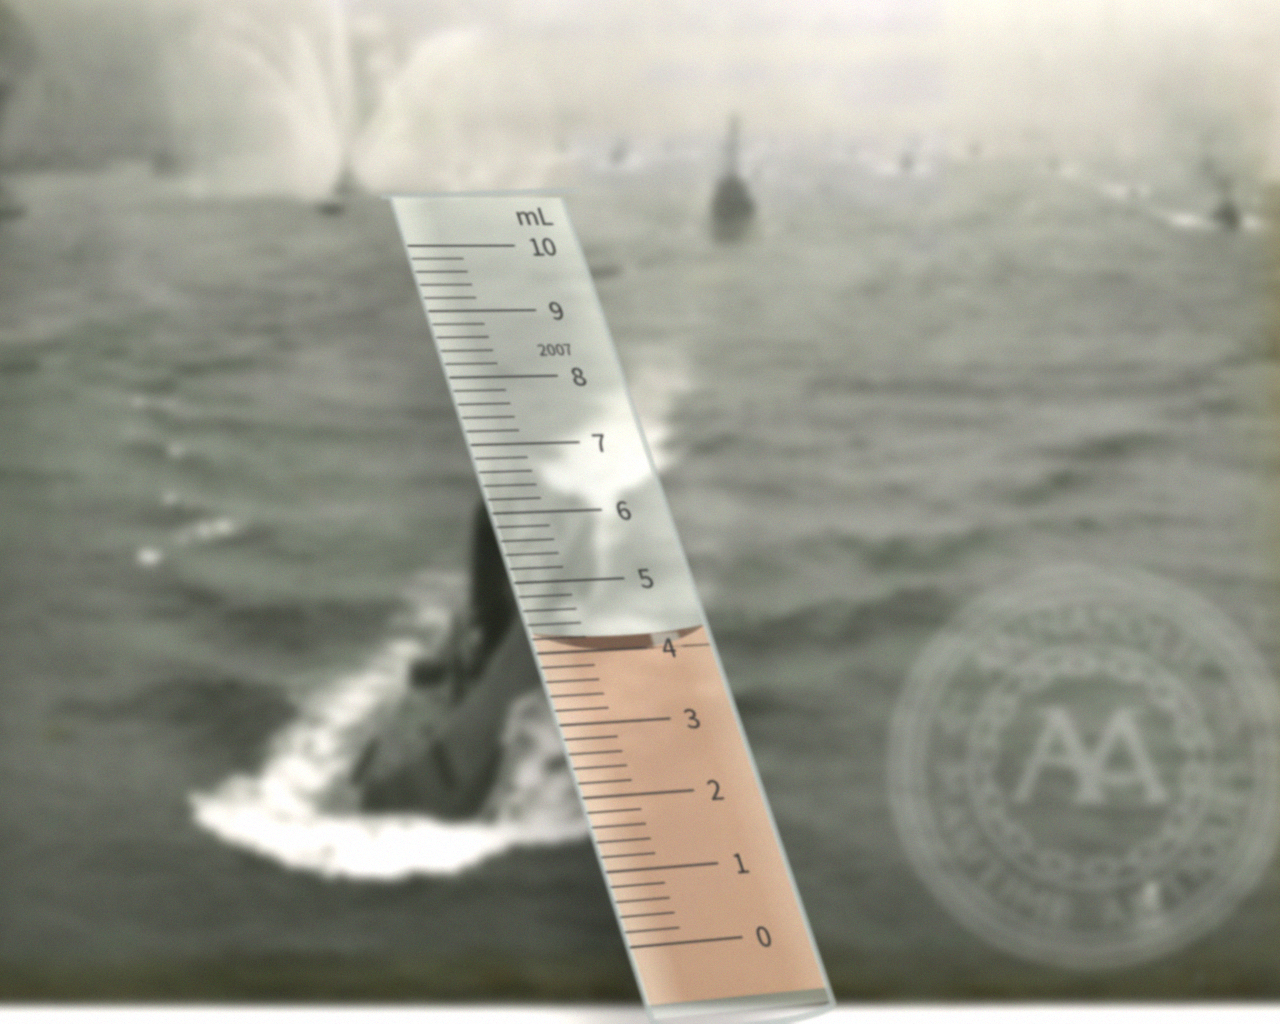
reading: 4 (mL)
